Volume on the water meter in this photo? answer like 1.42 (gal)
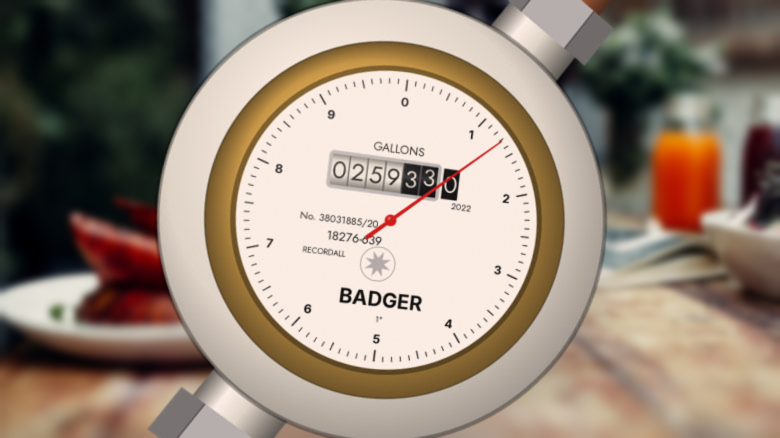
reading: 259331.3 (gal)
